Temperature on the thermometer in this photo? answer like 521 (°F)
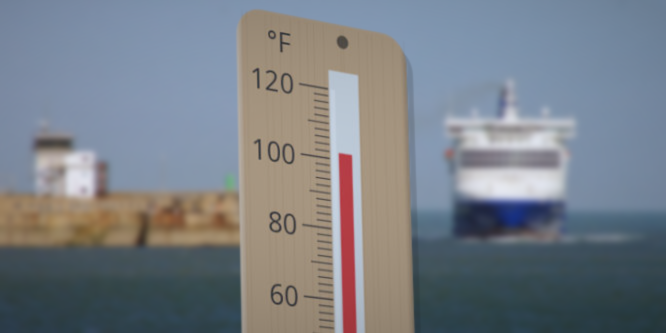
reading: 102 (°F)
